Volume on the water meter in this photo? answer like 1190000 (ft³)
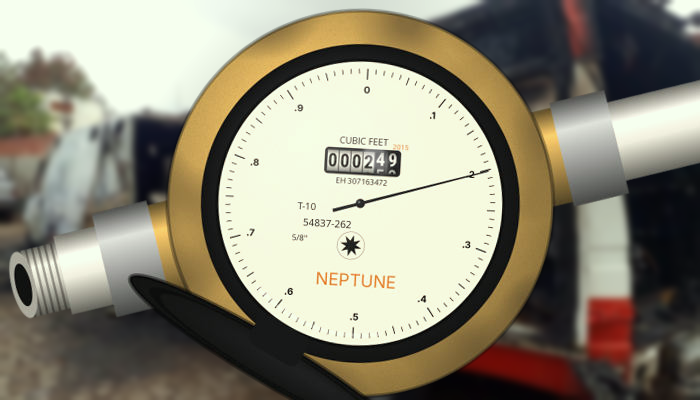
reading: 249.20 (ft³)
